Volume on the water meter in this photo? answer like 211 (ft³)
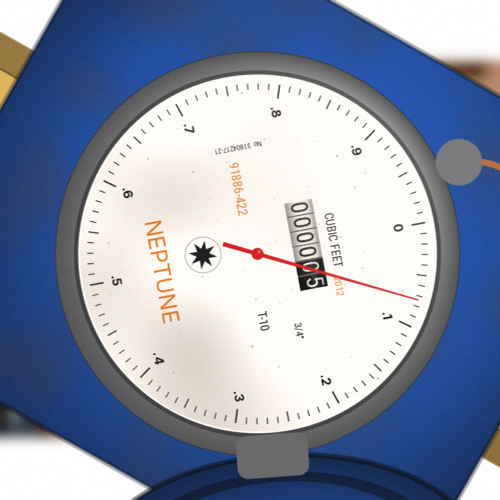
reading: 5.07 (ft³)
